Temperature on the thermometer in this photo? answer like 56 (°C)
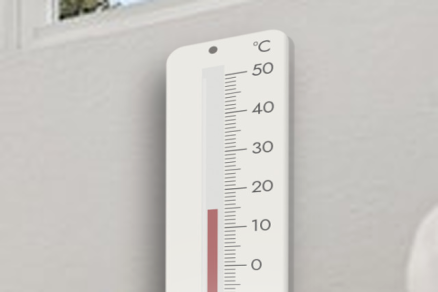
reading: 15 (°C)
